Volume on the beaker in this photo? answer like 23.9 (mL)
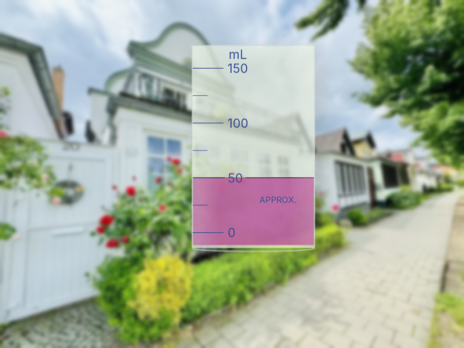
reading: 50 (mL)
